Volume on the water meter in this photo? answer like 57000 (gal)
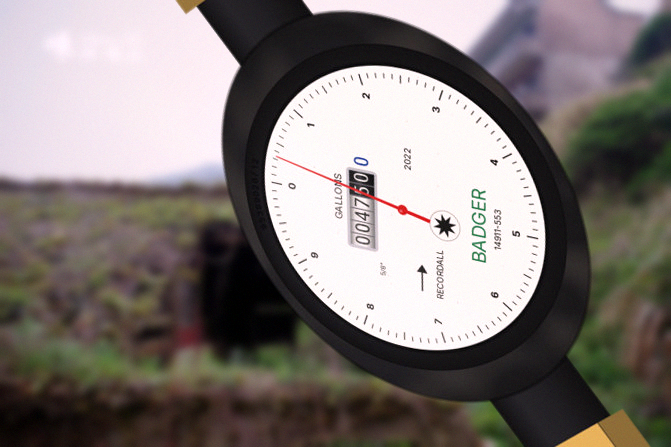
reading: 47500.3 (gal)
